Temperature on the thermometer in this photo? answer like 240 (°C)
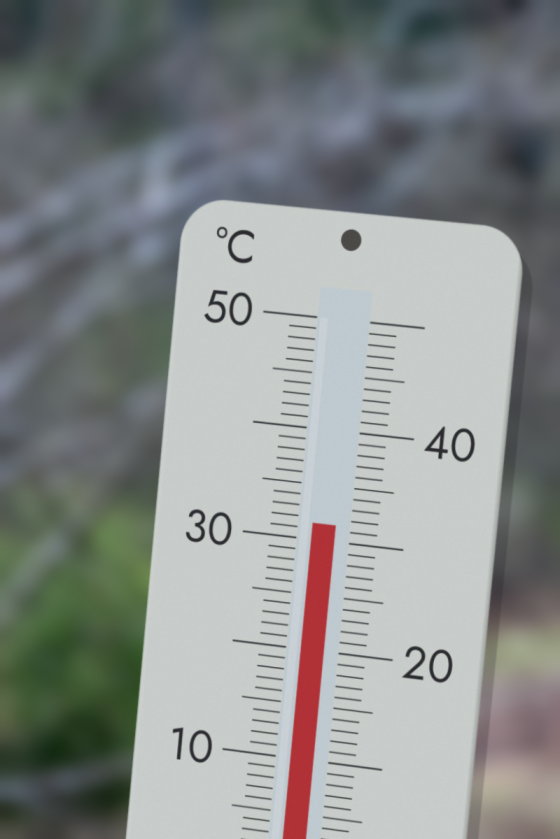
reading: 31.5 (°C)
